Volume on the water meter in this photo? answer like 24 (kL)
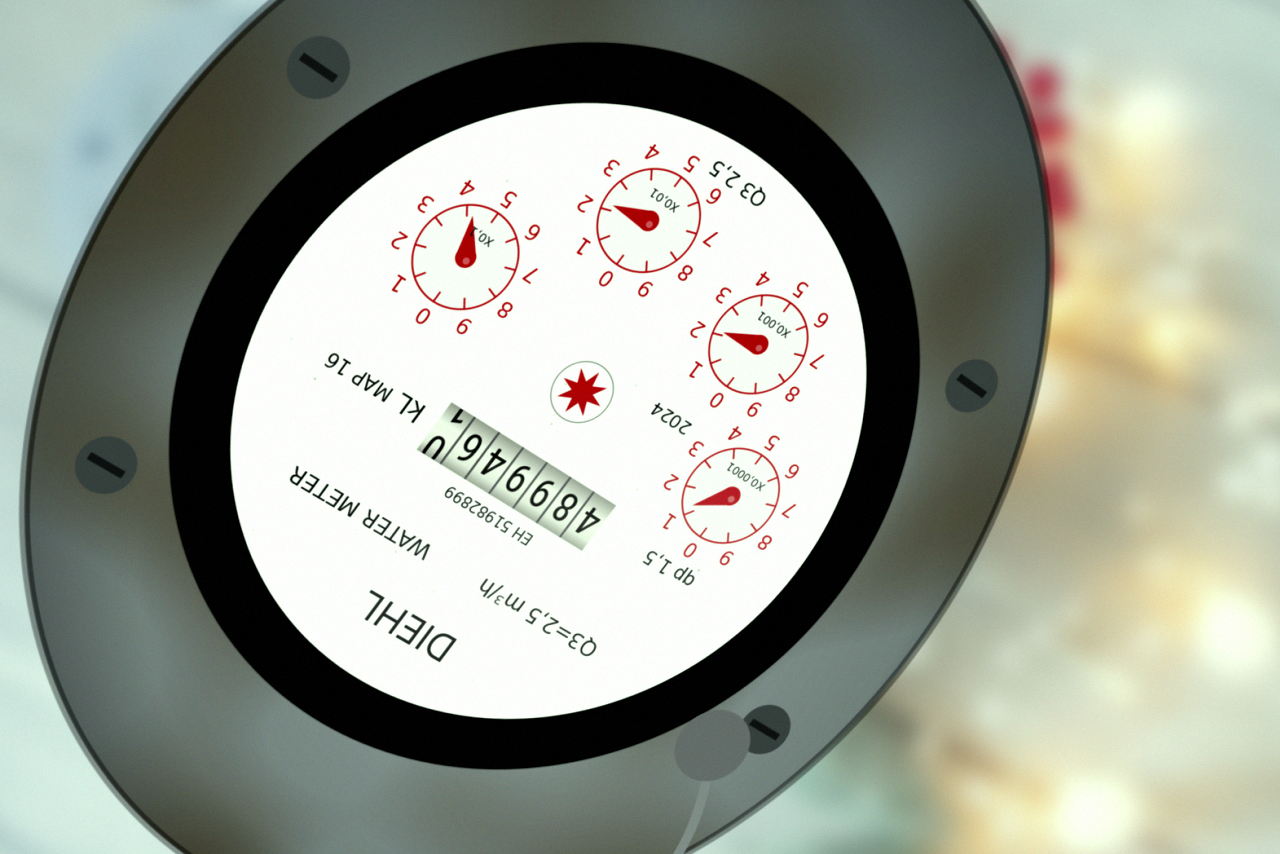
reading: 4899460.4221 (kL)
